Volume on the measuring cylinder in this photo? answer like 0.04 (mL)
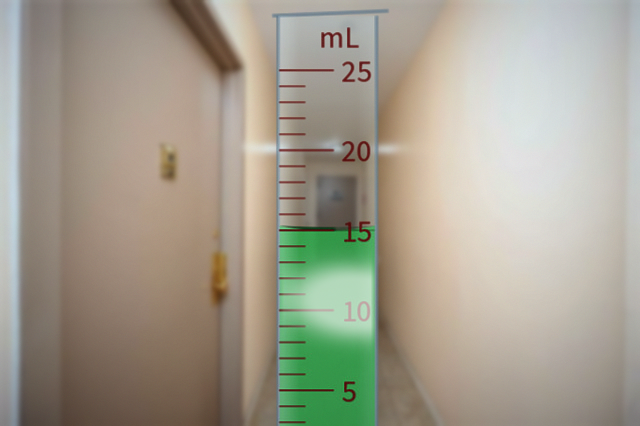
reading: 15 (mL)
